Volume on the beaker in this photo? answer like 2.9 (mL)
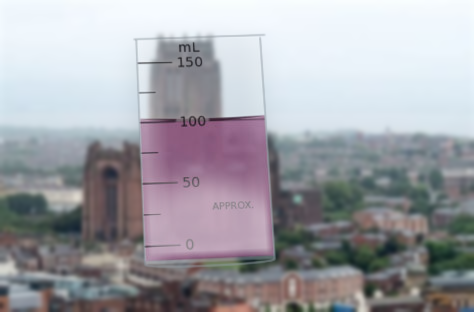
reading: 100 (mL)
